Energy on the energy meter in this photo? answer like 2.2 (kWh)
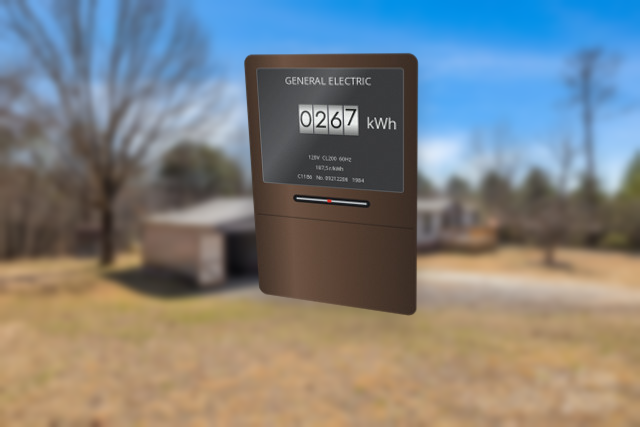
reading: 267 (kWh)
